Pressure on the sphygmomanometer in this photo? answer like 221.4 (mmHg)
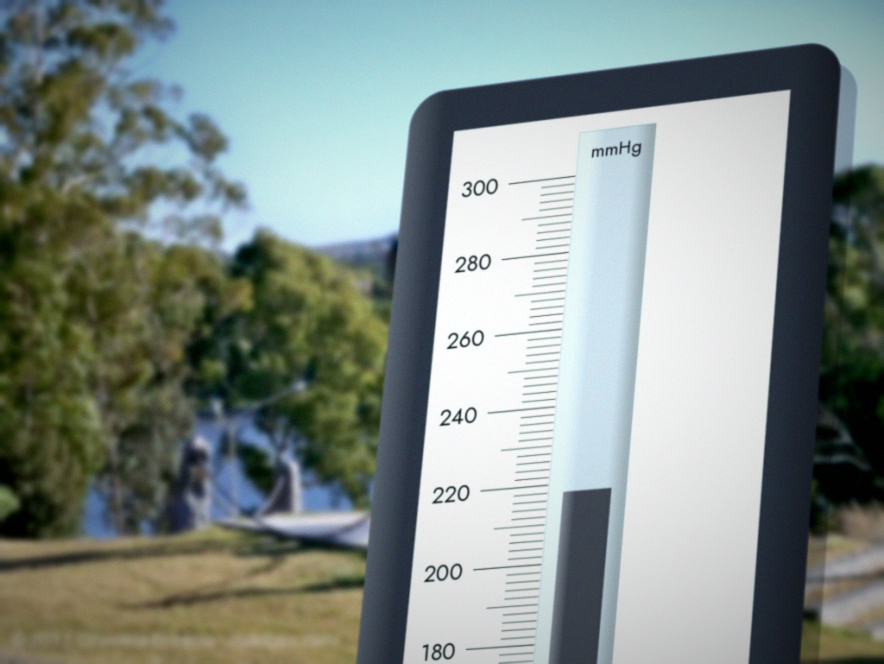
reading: 218 (mmHg)
